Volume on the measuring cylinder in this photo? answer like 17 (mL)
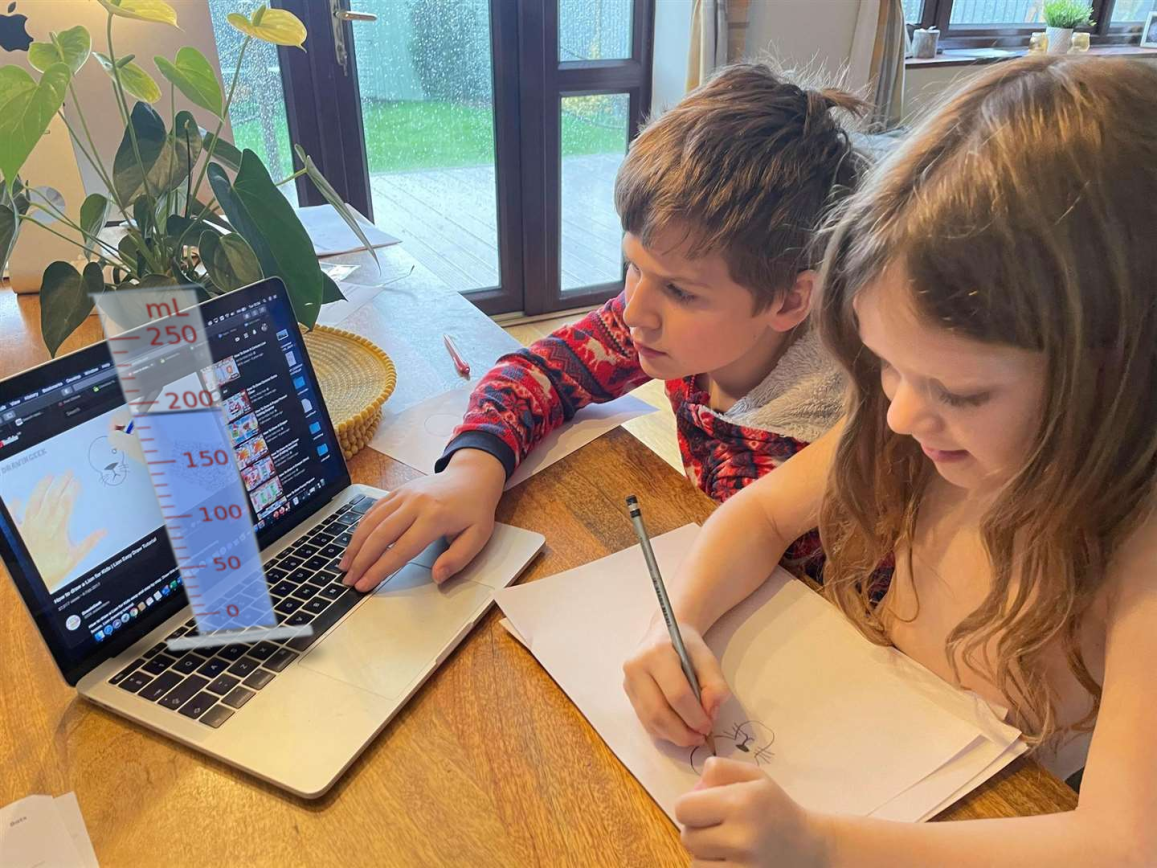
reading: 190 (mL)
